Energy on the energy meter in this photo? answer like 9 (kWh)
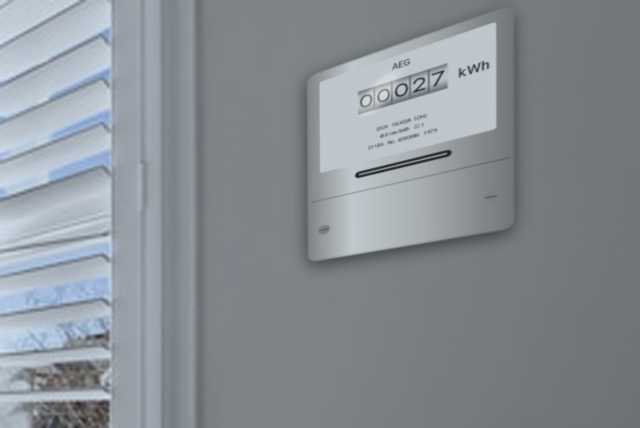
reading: 27 (kWh)
